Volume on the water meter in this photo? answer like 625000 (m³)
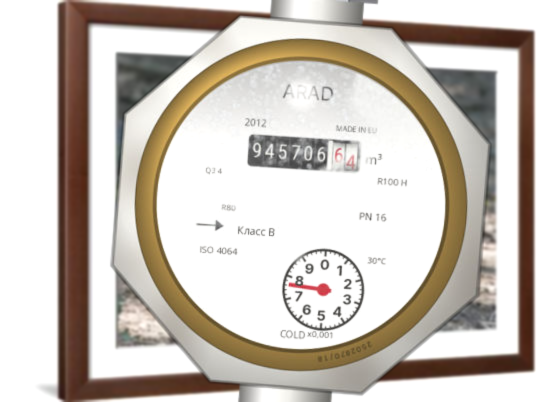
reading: 945706.637 (m³)
